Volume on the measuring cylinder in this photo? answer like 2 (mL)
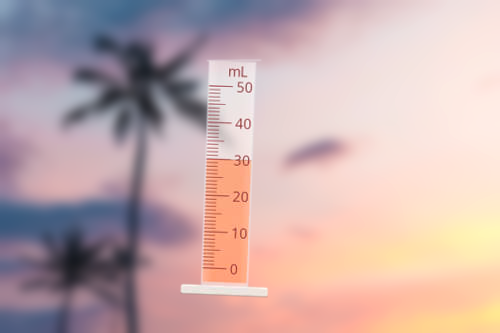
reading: 30 (mL)
